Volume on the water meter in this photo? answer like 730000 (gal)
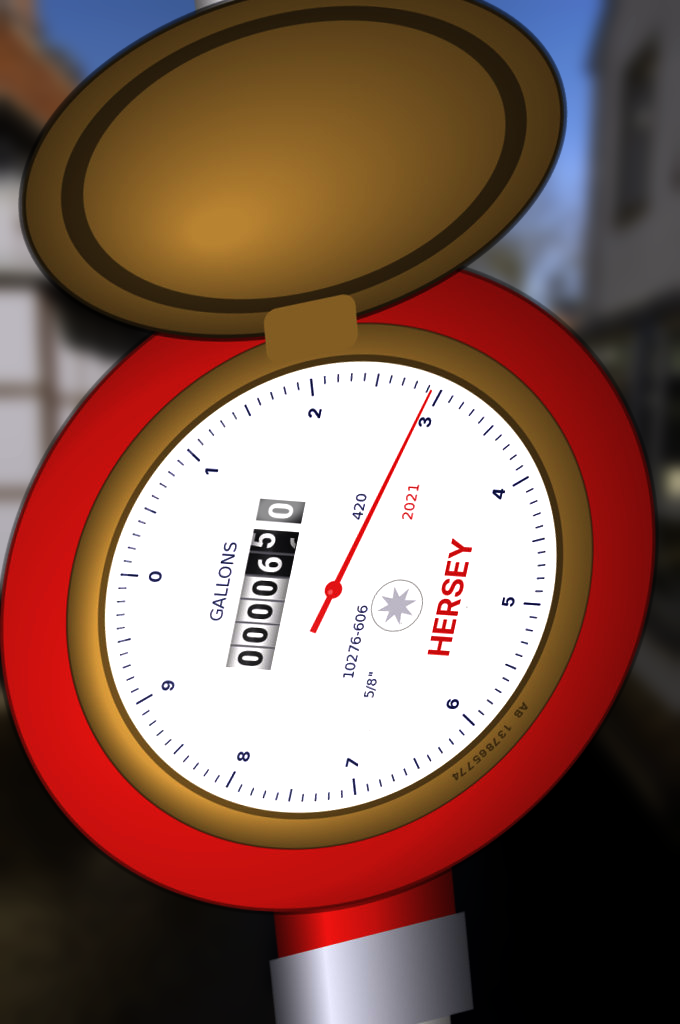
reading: 652.9 (gal)
